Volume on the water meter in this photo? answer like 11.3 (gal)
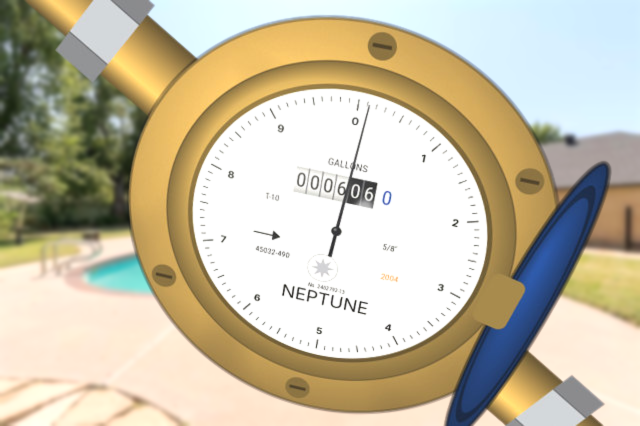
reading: 6060.1 (gal)
